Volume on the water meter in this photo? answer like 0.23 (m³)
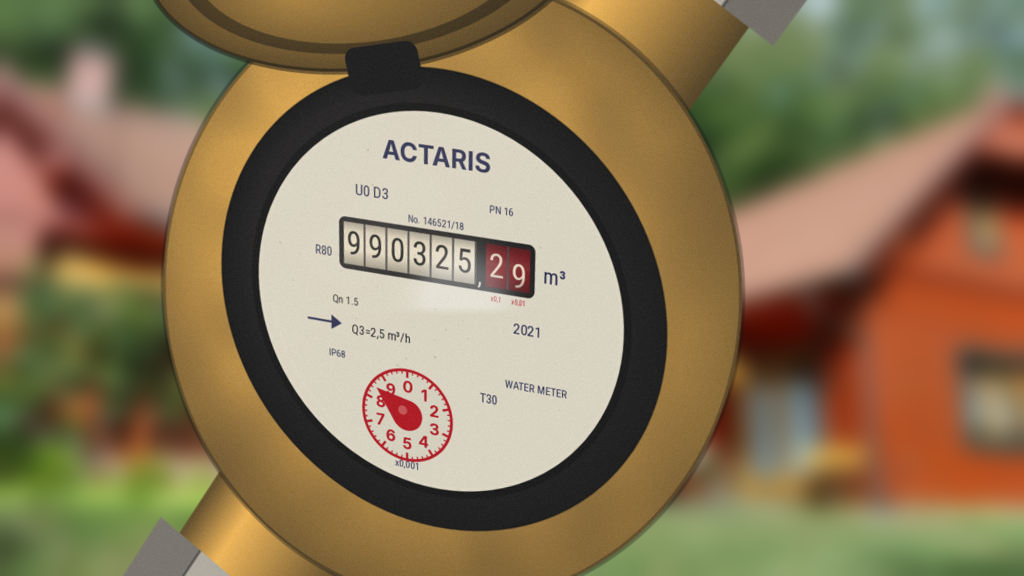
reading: 990325.288 (m³)
